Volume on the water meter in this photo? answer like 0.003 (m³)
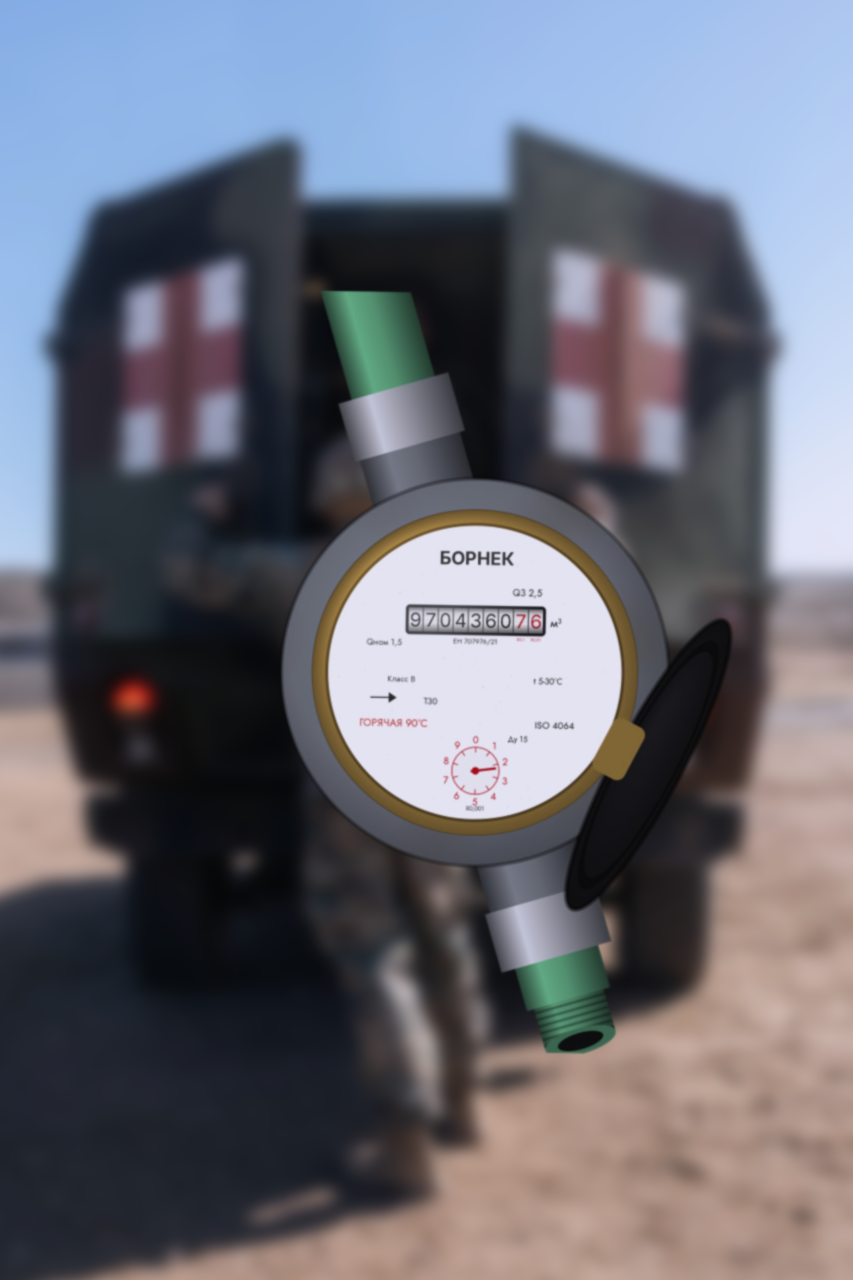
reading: 9704360.762 (m³)
